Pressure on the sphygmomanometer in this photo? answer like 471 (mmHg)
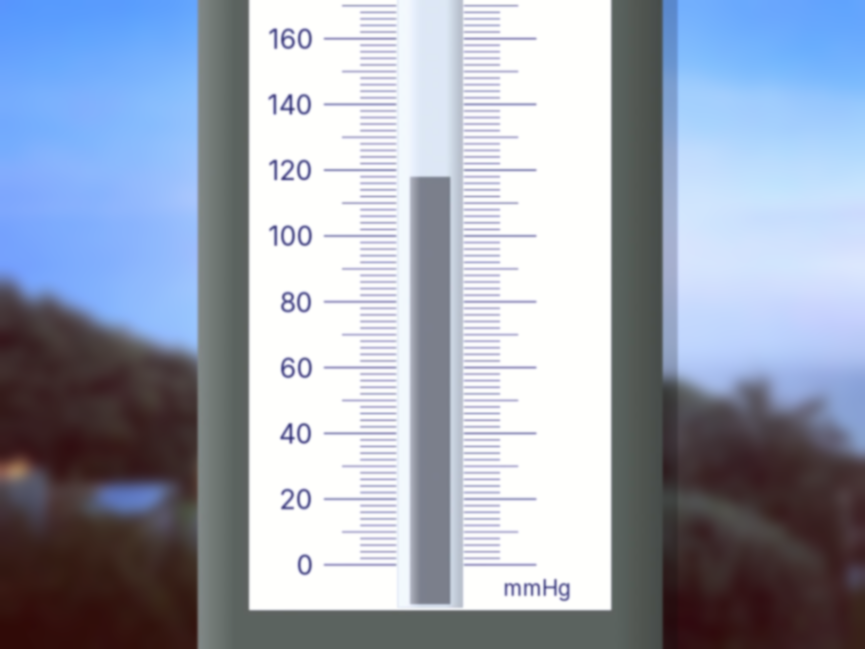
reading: 118 (mmHg)
